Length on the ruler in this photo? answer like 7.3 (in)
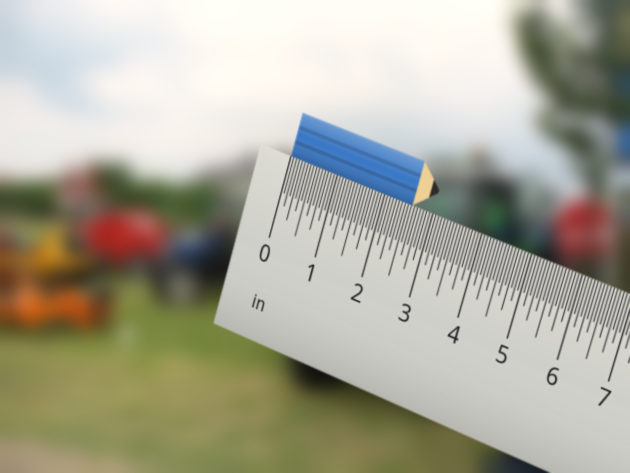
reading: 3 (in)
